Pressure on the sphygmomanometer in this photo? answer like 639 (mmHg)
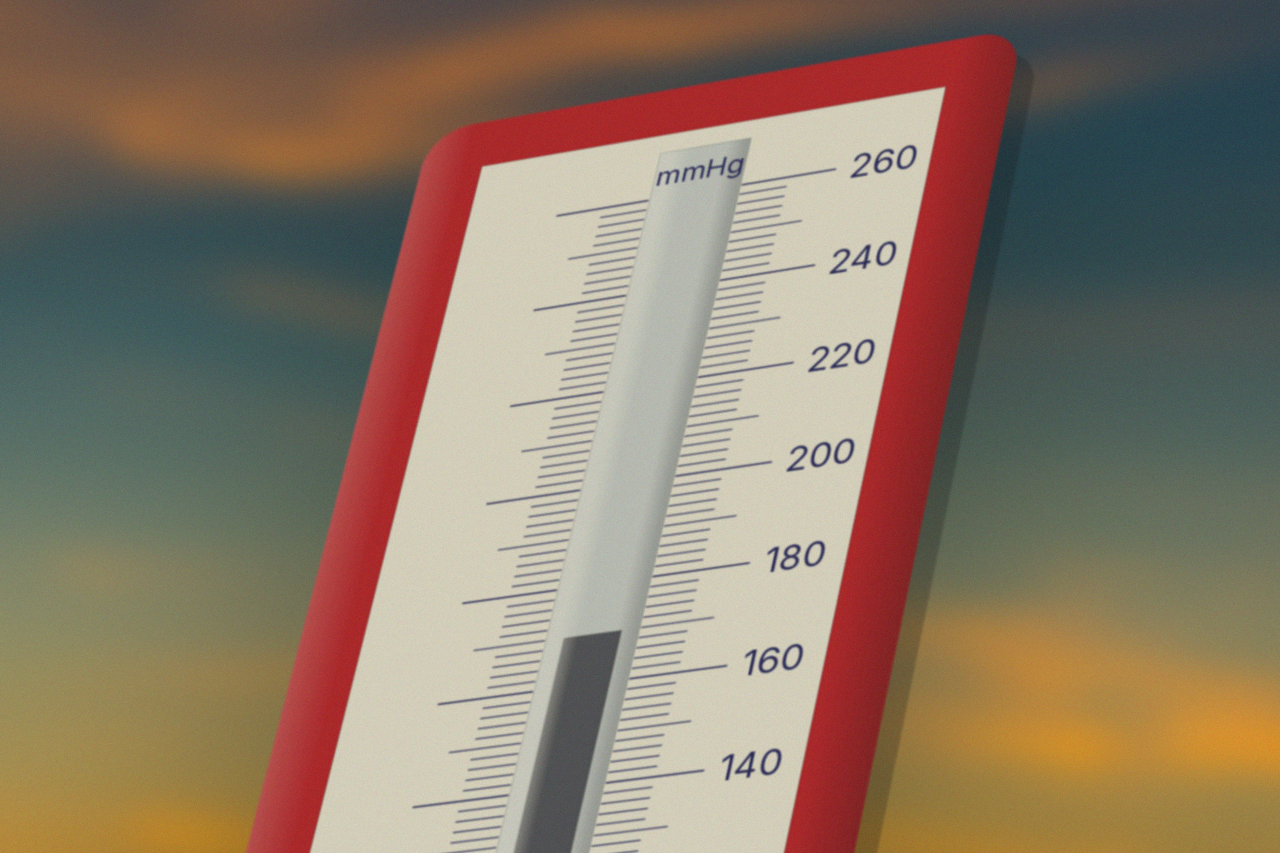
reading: 170 (mmHg)
